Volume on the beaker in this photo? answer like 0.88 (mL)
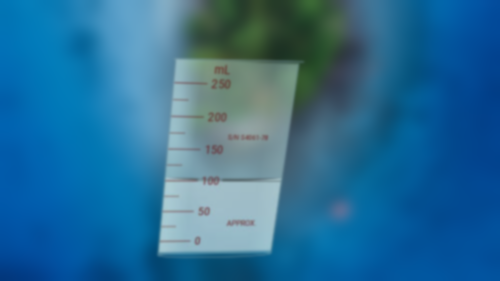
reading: 100 (mL)
